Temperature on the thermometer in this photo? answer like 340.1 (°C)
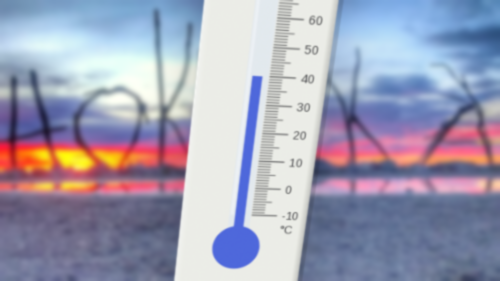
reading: 40 (°C)
